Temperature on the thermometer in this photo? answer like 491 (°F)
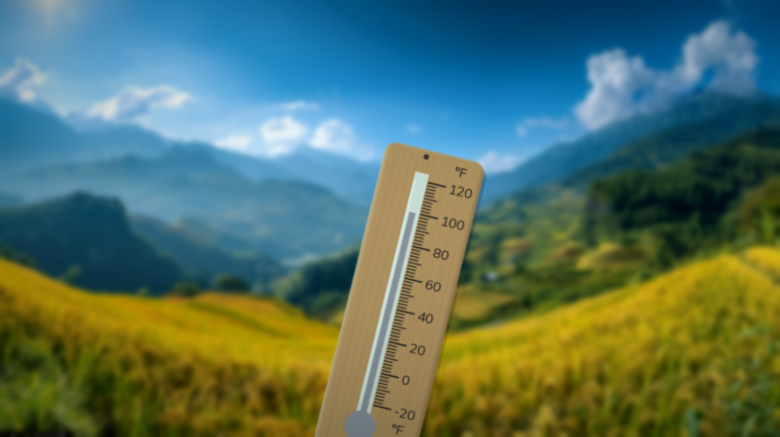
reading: 100 (°F)
